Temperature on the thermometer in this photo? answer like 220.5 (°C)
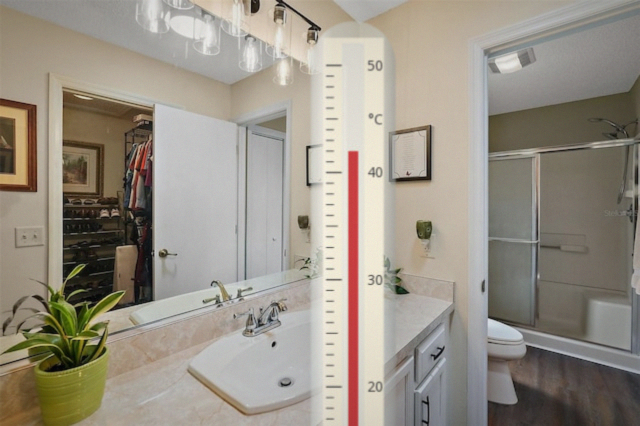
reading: 42 (°C)
